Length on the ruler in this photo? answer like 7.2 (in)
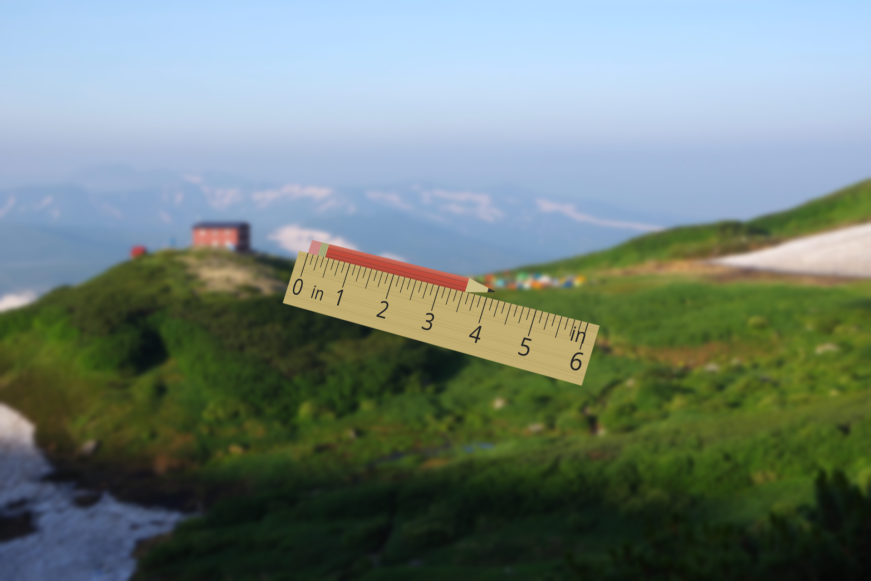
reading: 4.125 (in)
